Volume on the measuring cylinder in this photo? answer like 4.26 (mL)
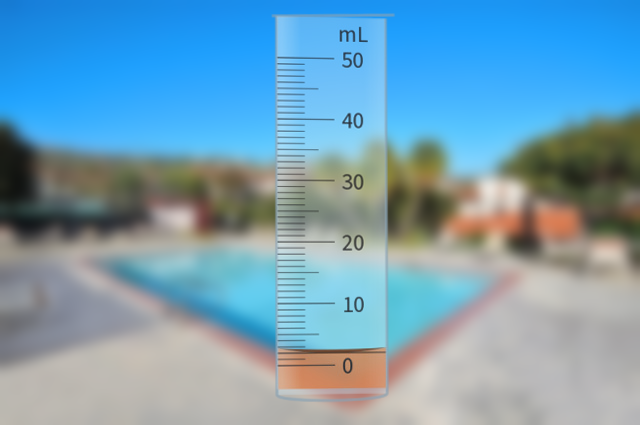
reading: 2 (mL)
